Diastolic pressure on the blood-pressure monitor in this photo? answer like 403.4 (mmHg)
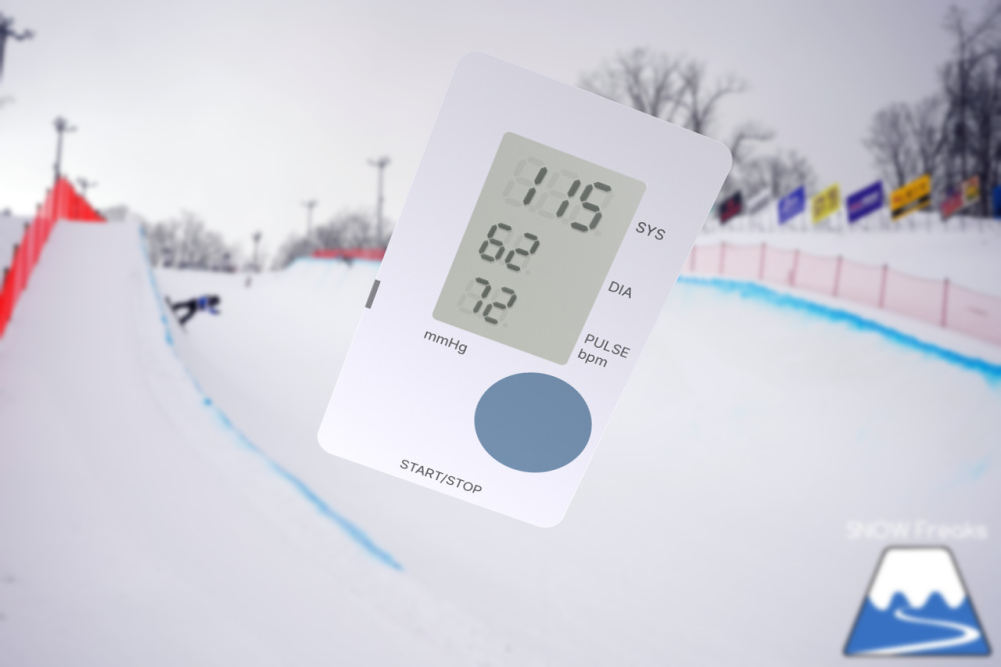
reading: 62 (mmHg)
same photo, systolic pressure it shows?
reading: 115 (mmHg)
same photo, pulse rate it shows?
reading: 72 (bpm)
